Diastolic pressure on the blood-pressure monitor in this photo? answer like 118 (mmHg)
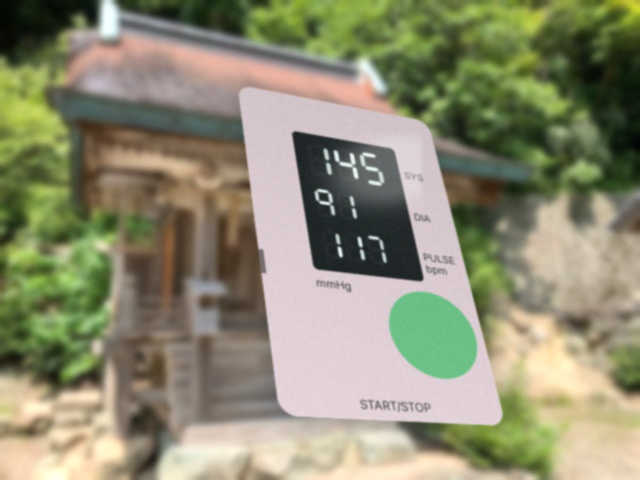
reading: 91 (mmHg)
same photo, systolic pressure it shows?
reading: 145 (mmHg)
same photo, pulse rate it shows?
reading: 117 (bpm)
